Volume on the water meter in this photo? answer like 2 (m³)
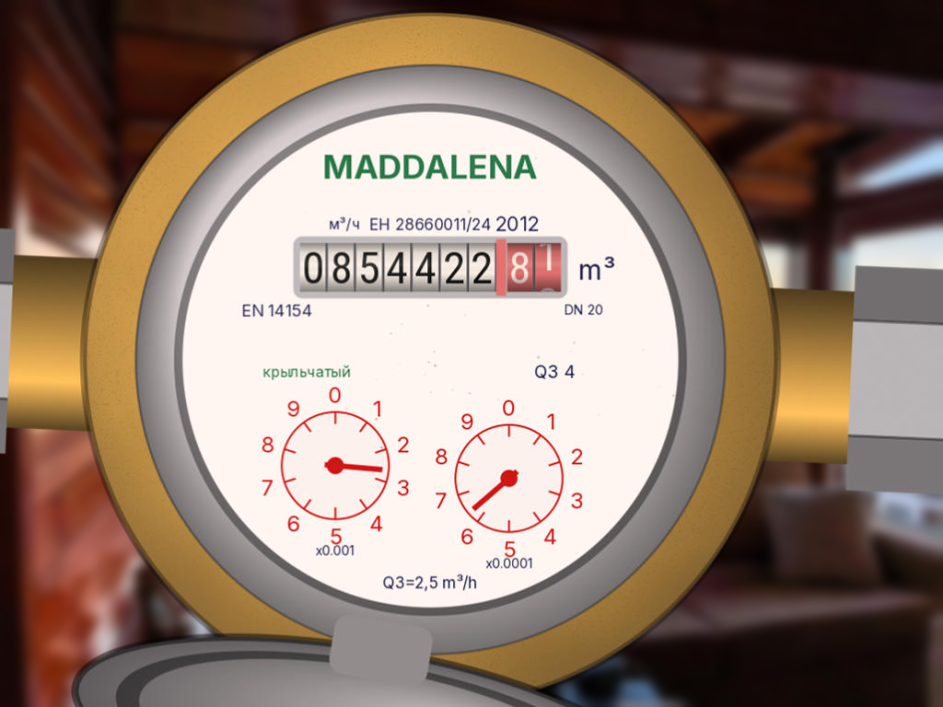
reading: 854422.8126 (m³)
